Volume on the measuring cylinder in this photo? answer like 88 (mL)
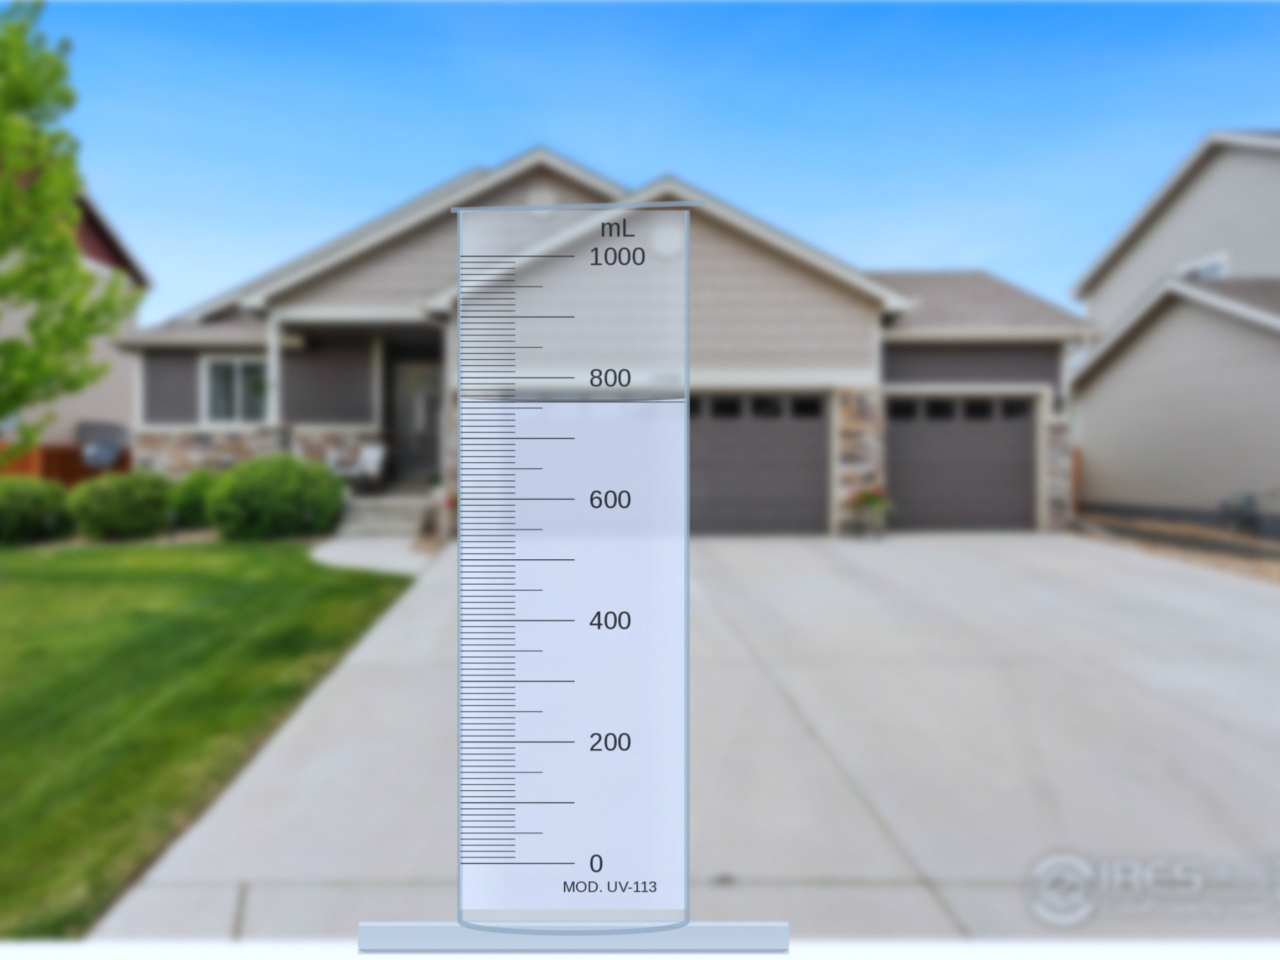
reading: 760 (mL)
